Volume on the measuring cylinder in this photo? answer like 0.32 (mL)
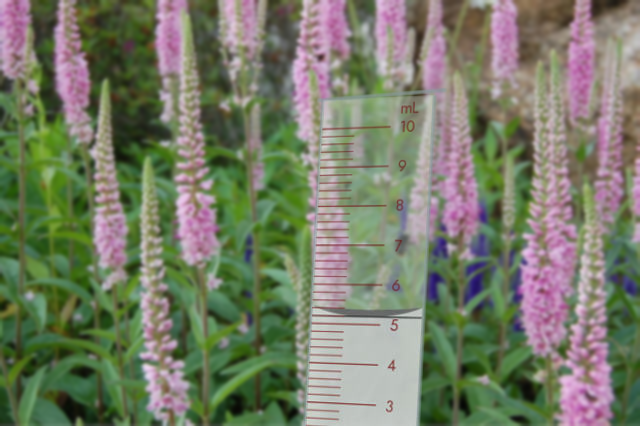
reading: 5.2 (mL)
